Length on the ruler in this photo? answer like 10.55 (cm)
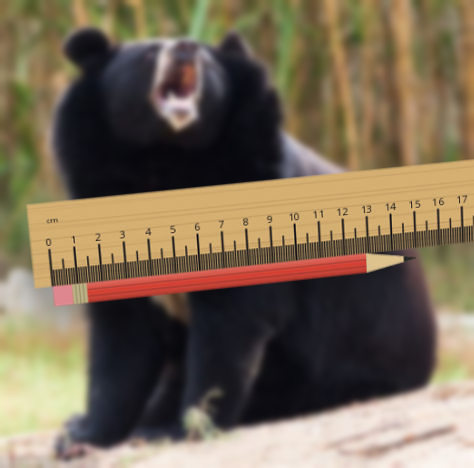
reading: 15 (cm)
